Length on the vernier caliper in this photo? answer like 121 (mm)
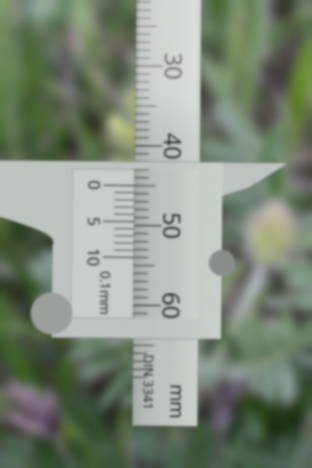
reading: 45.0 (mm)
